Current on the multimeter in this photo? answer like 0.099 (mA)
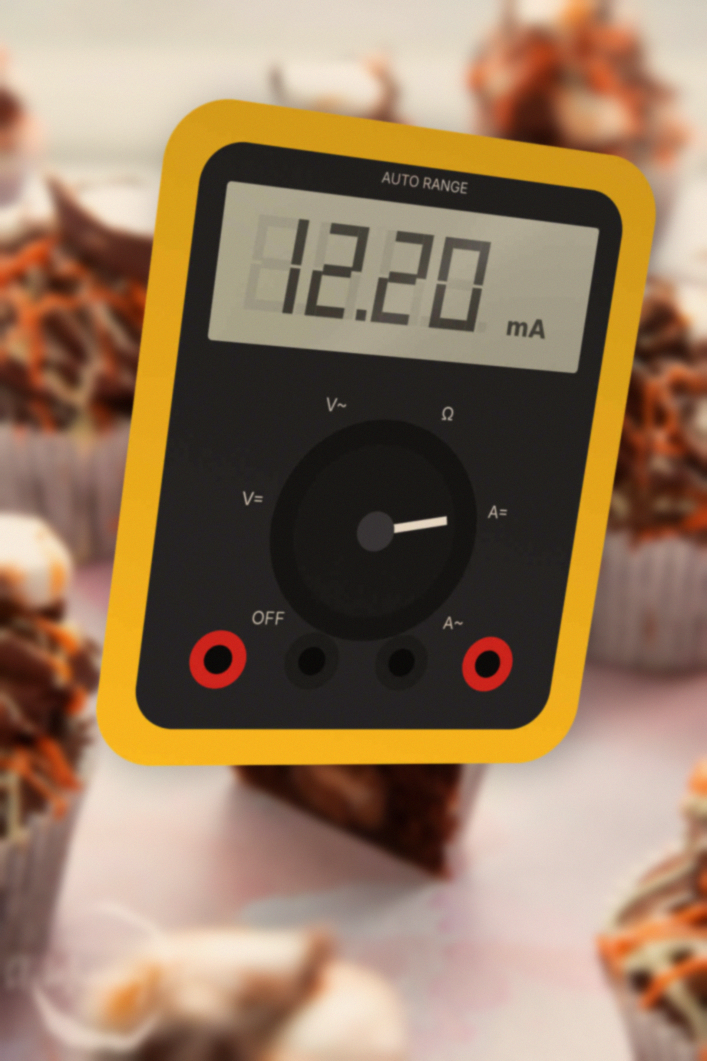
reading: 12.20 (mA)
